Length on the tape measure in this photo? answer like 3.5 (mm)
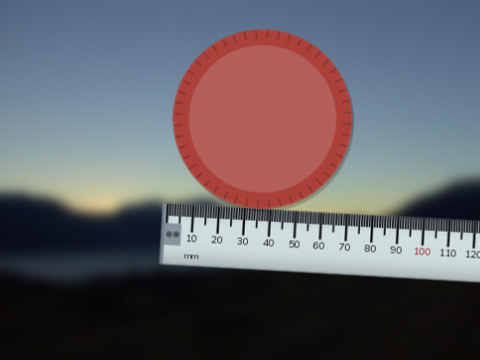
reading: 70 (mm)
